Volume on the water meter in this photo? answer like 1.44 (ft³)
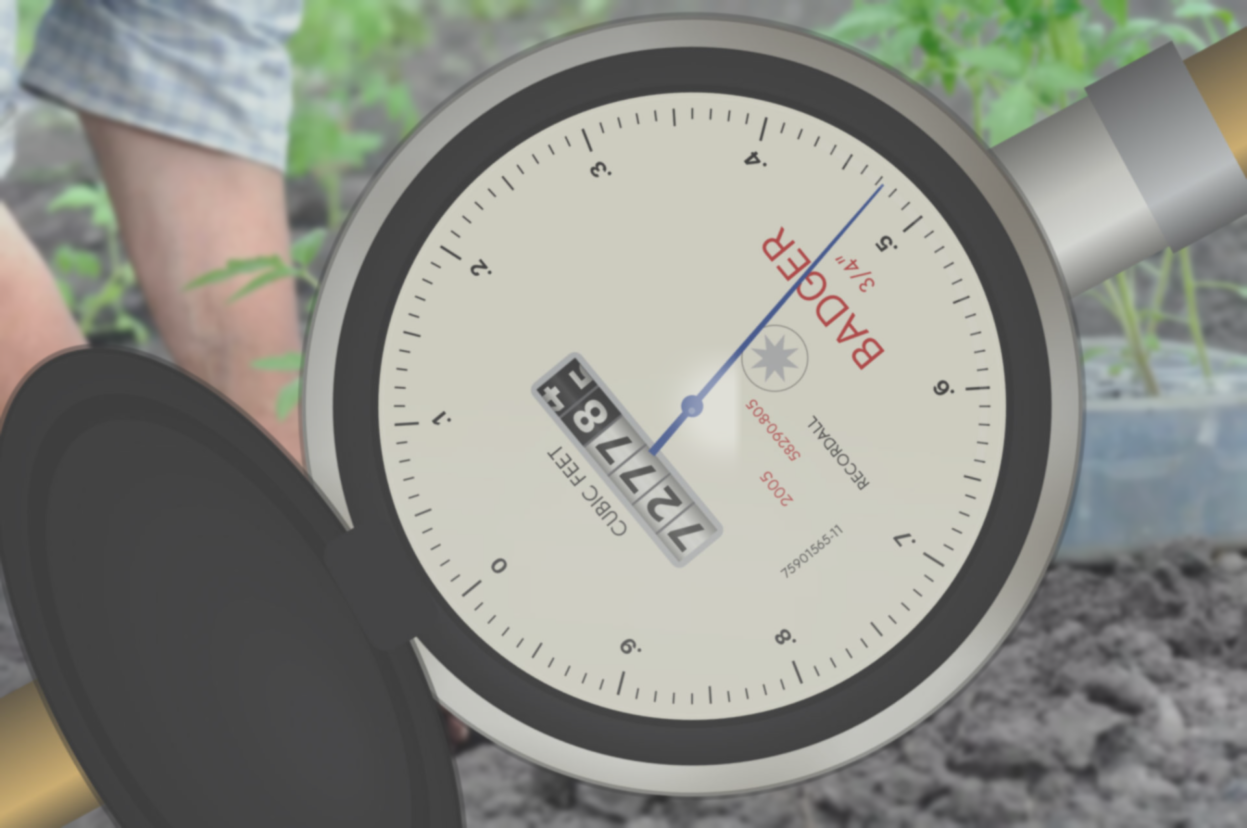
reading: 727784.47 (ft³)
